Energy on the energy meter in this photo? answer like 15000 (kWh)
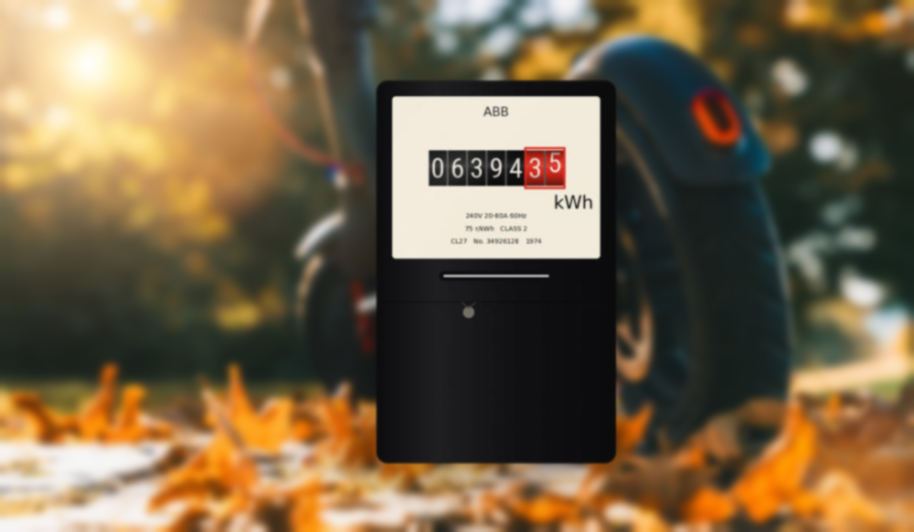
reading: 6394.35 (kWh)
